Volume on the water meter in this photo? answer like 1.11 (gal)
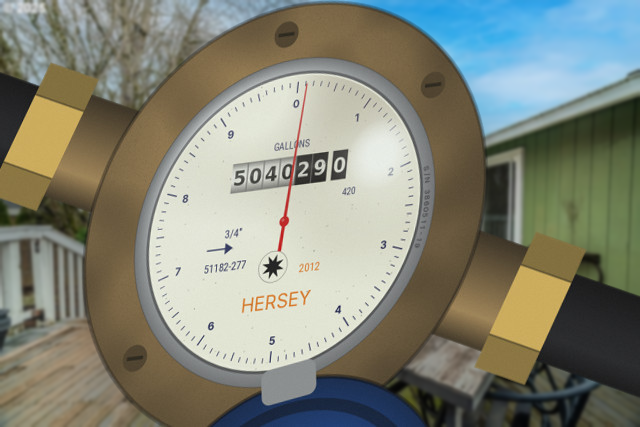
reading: 5040290.1 (gal)
